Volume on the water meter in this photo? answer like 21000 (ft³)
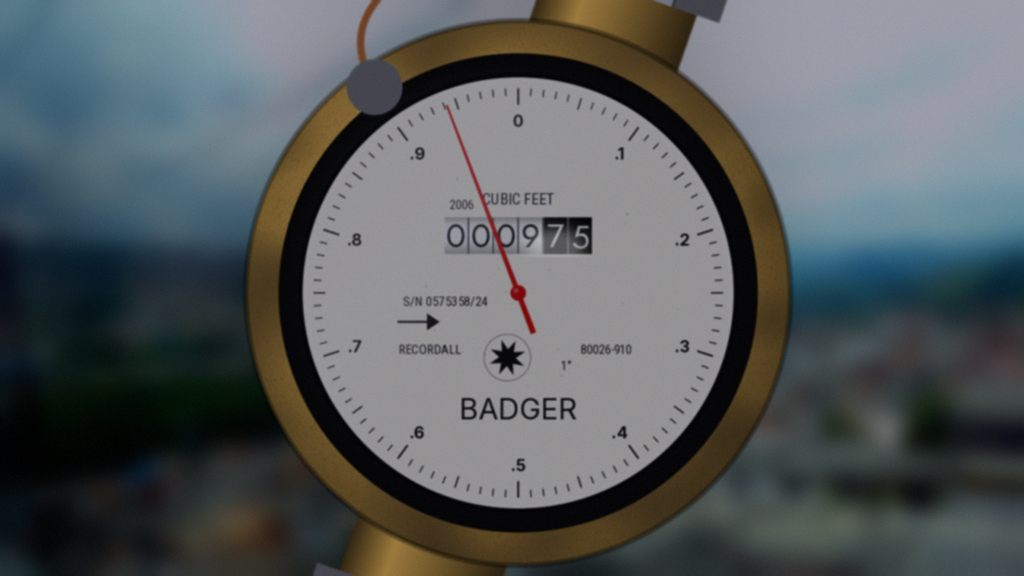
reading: 974.94 (ft³)
